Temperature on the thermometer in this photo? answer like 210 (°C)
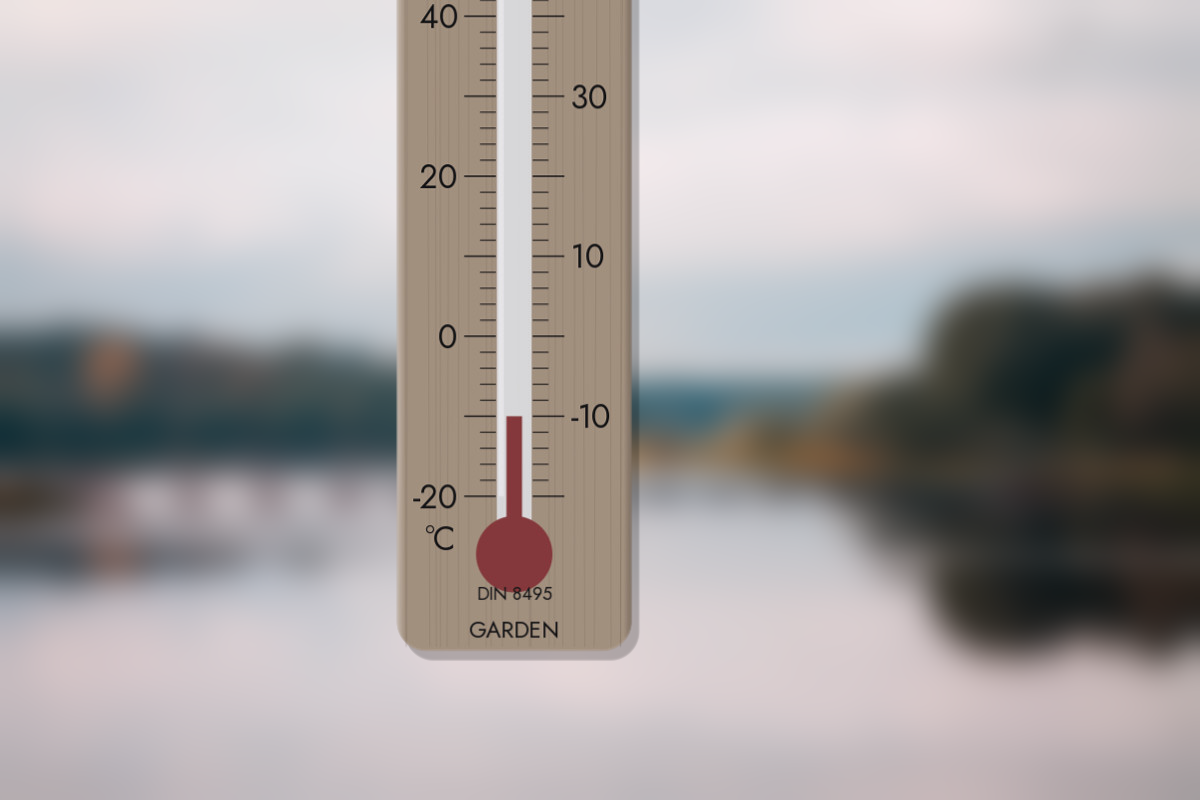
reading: -10 (°C)
